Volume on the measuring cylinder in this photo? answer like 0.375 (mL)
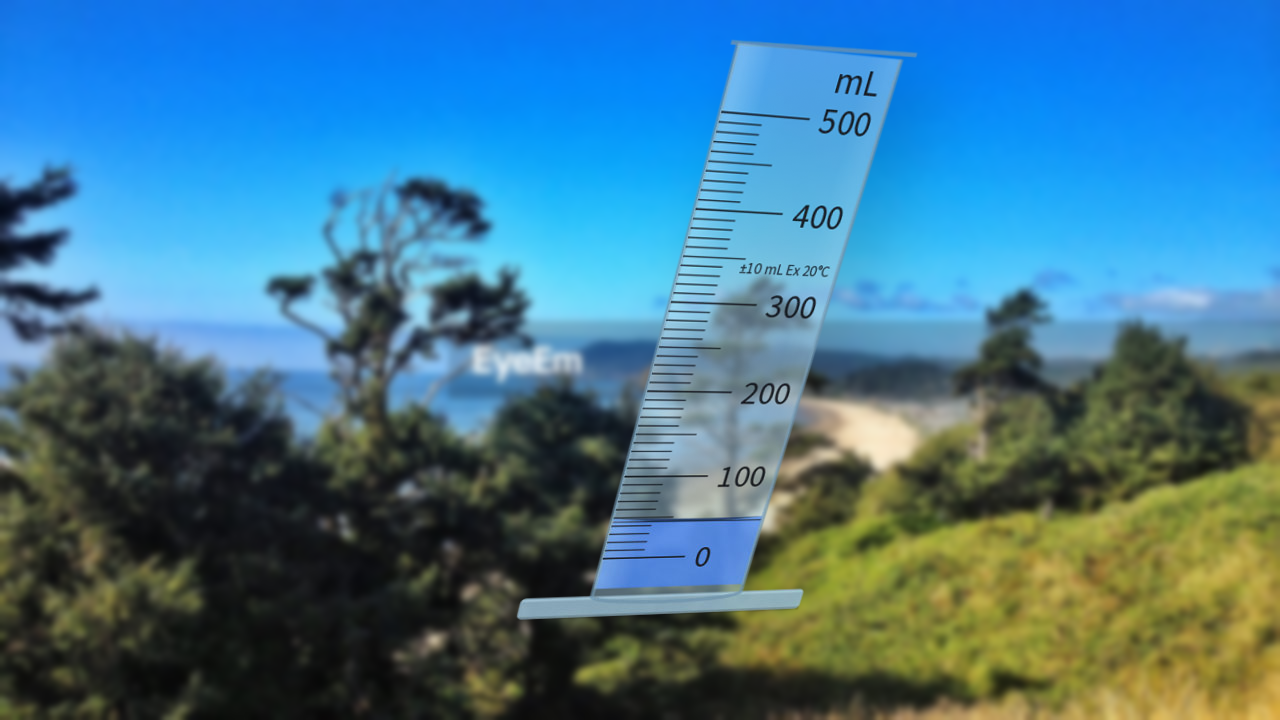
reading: 45 (mL)
